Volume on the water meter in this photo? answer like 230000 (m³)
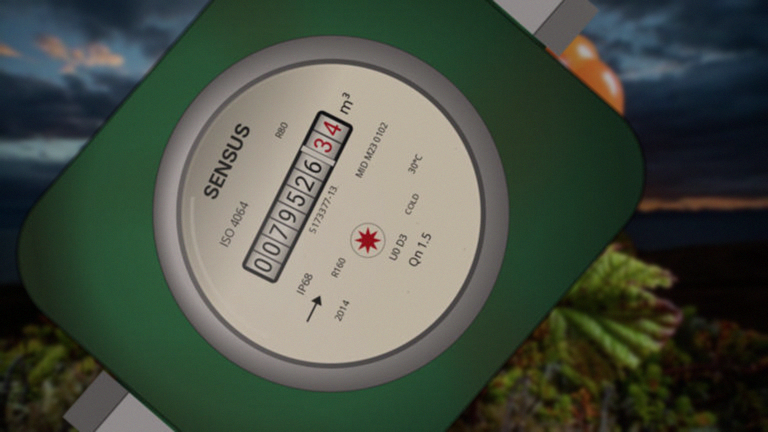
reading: 79526.34 (m³)
